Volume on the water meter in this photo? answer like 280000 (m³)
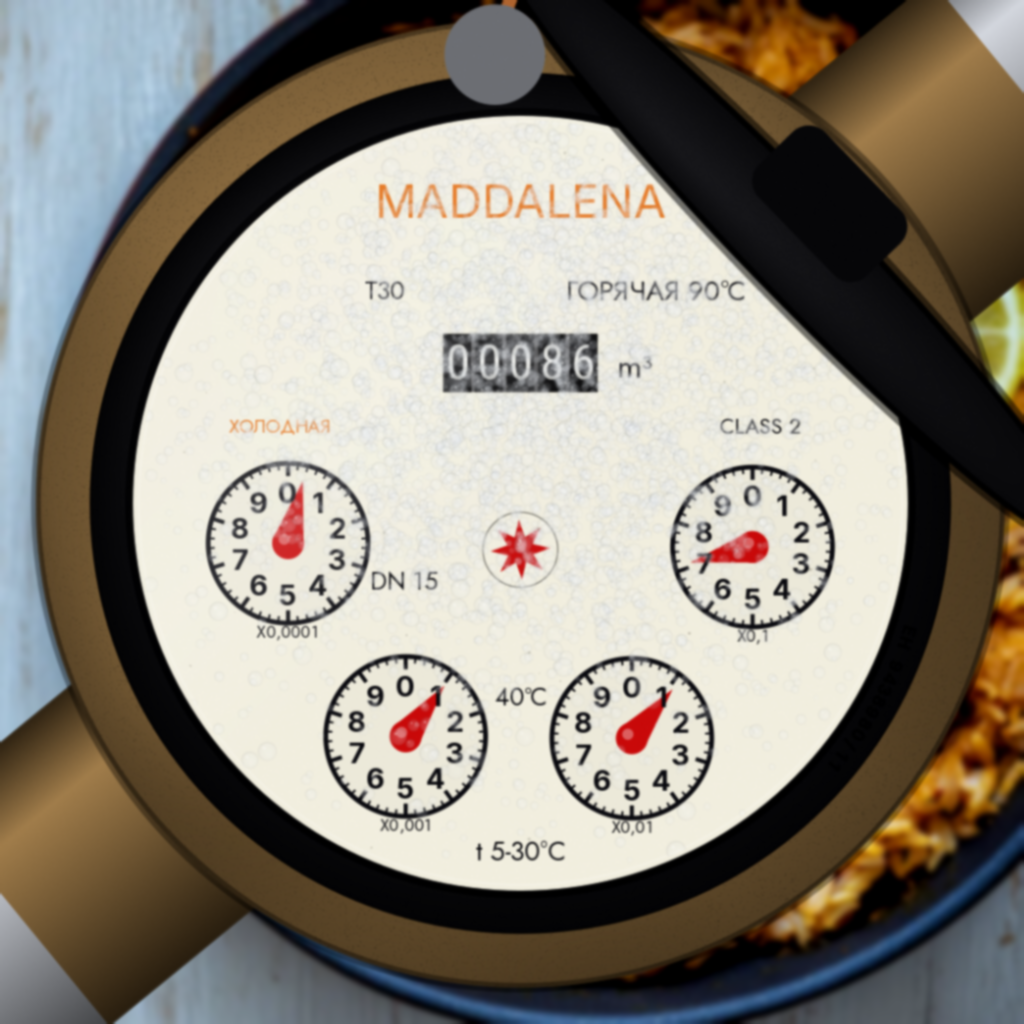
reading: 86.7110 (m³)
